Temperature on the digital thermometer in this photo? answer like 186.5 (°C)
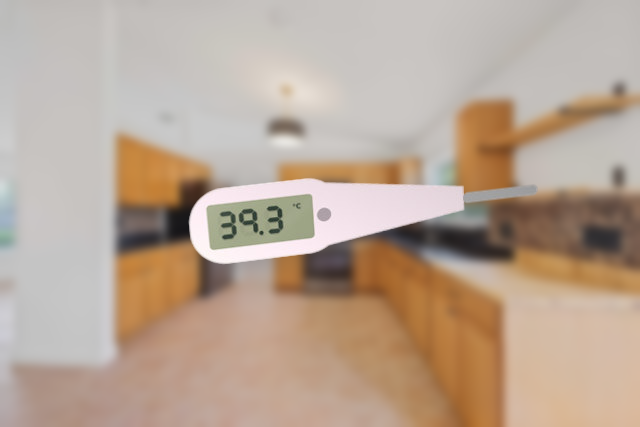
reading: 39.3 (°C)
